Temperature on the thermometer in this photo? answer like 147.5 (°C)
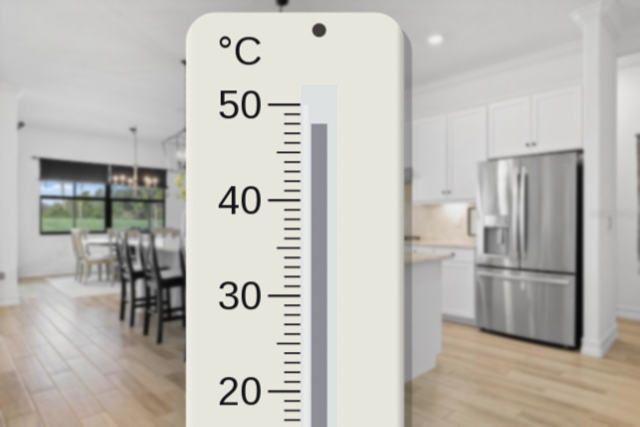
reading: 48 (°C)
